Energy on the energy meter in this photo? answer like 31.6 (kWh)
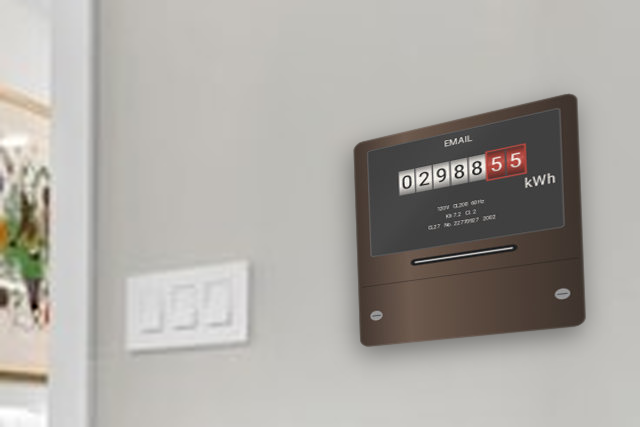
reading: 2988.55 (kWh)
